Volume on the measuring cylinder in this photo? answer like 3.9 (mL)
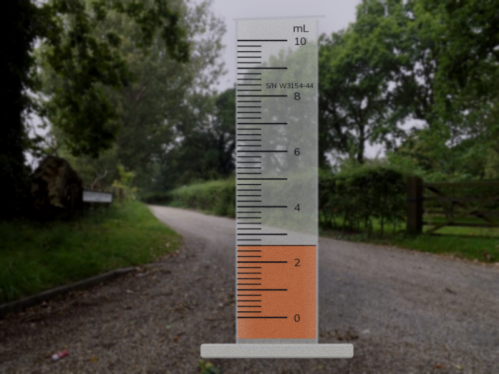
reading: 2.6 (mL)
